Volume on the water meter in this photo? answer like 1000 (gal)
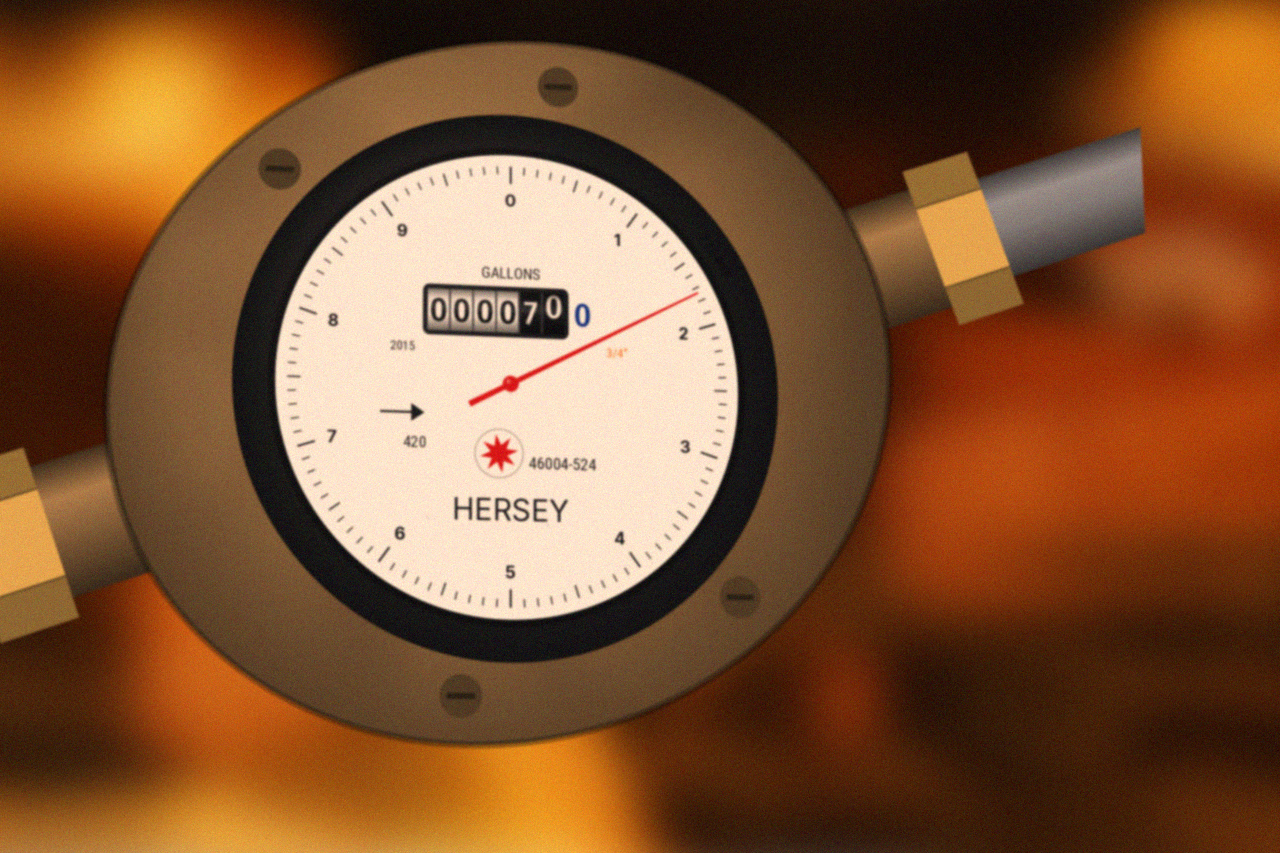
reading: 701.7 (gal)
